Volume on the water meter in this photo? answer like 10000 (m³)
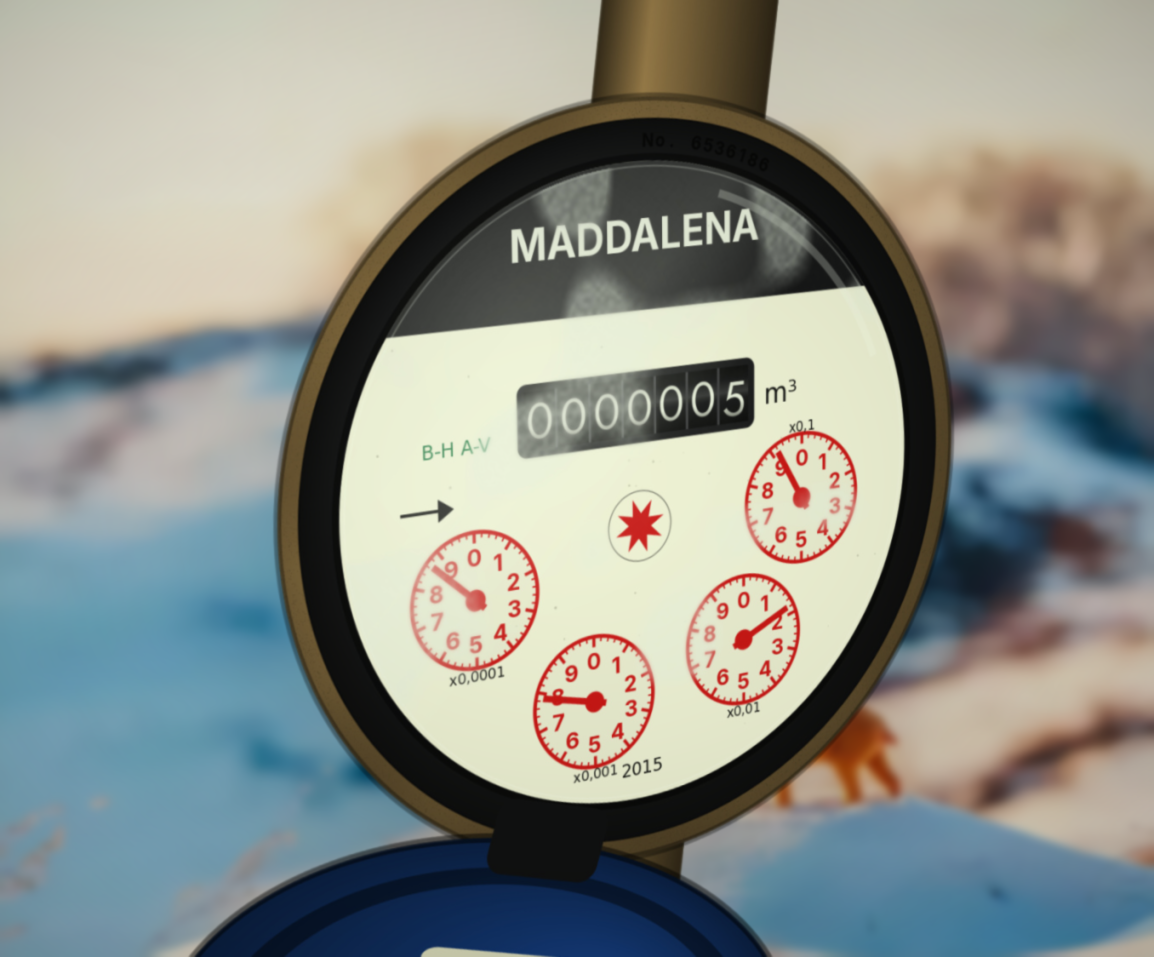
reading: 4.9178 (m³)
